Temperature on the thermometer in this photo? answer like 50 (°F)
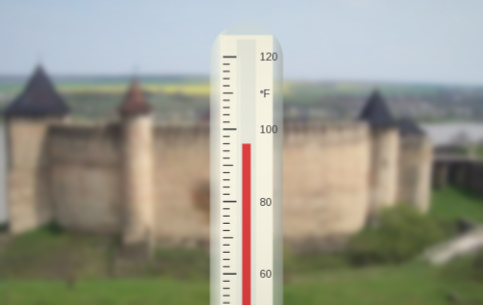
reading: 96 (°F)
